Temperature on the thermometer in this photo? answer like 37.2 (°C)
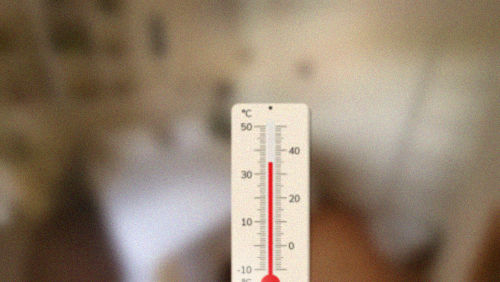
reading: 35 (°C)
